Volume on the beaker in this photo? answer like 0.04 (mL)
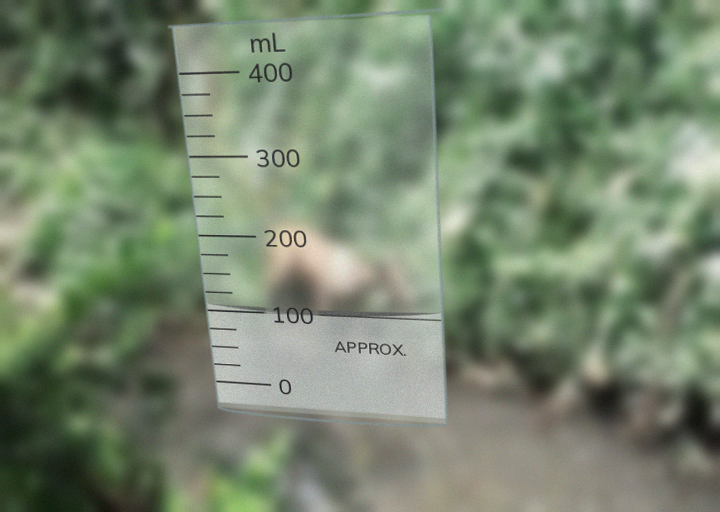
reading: 100 (mL)
